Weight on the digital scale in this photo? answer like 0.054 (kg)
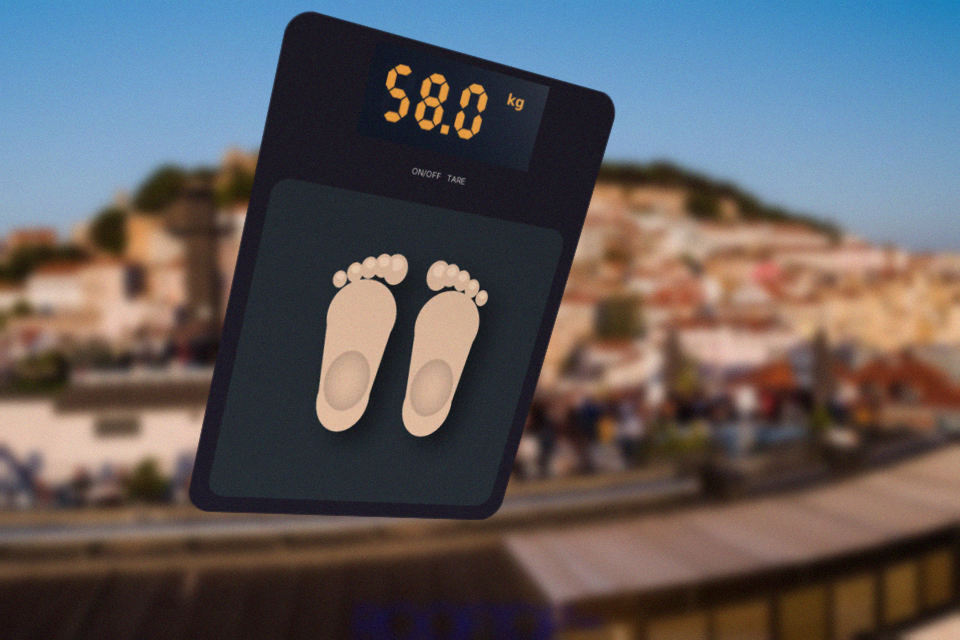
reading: 58.0 (kg)
